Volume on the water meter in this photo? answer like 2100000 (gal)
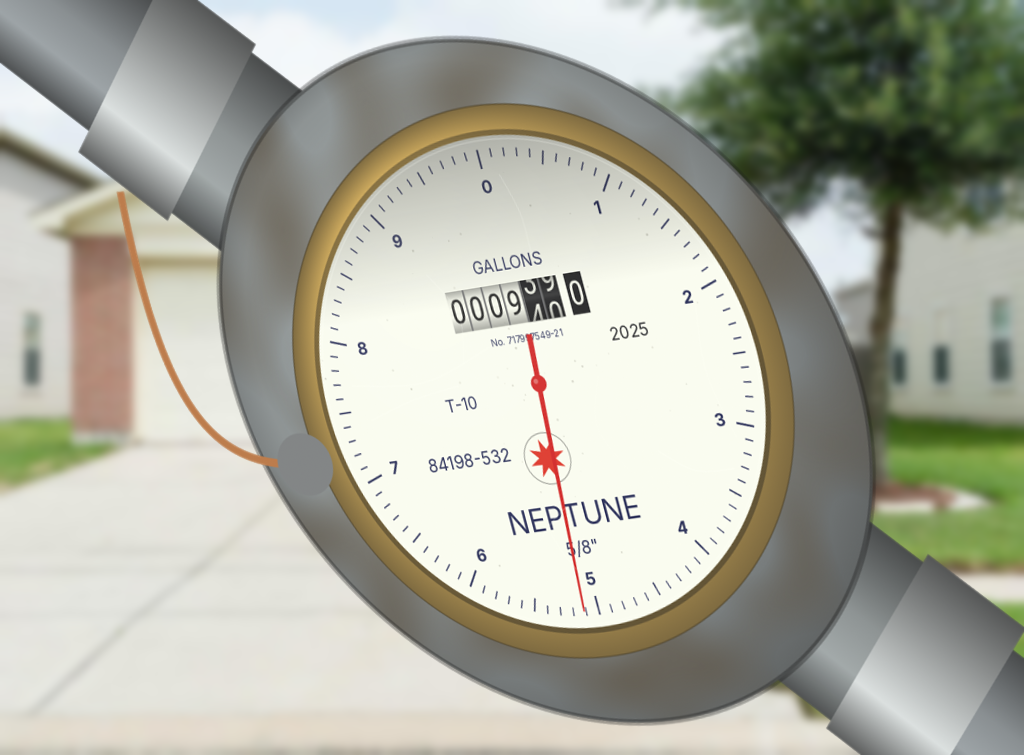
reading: 9395.1 (gal)
